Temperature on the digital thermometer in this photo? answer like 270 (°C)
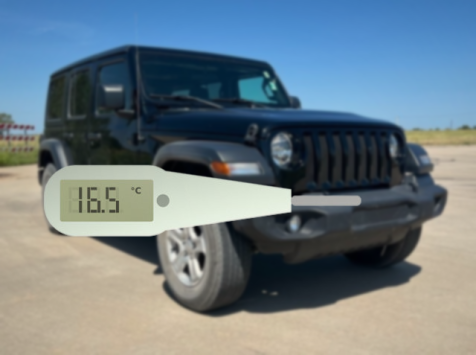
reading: 16.5 (°C)
